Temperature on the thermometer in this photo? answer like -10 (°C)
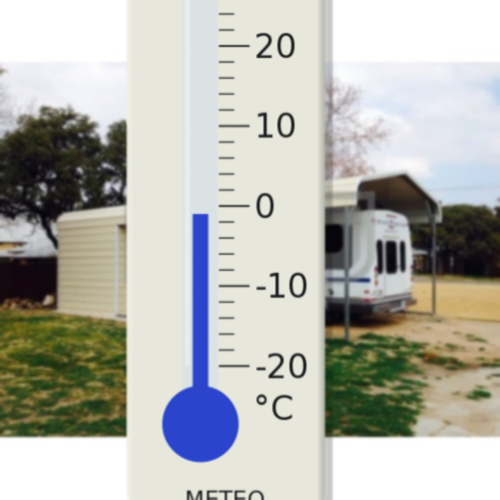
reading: -1 (°C)
